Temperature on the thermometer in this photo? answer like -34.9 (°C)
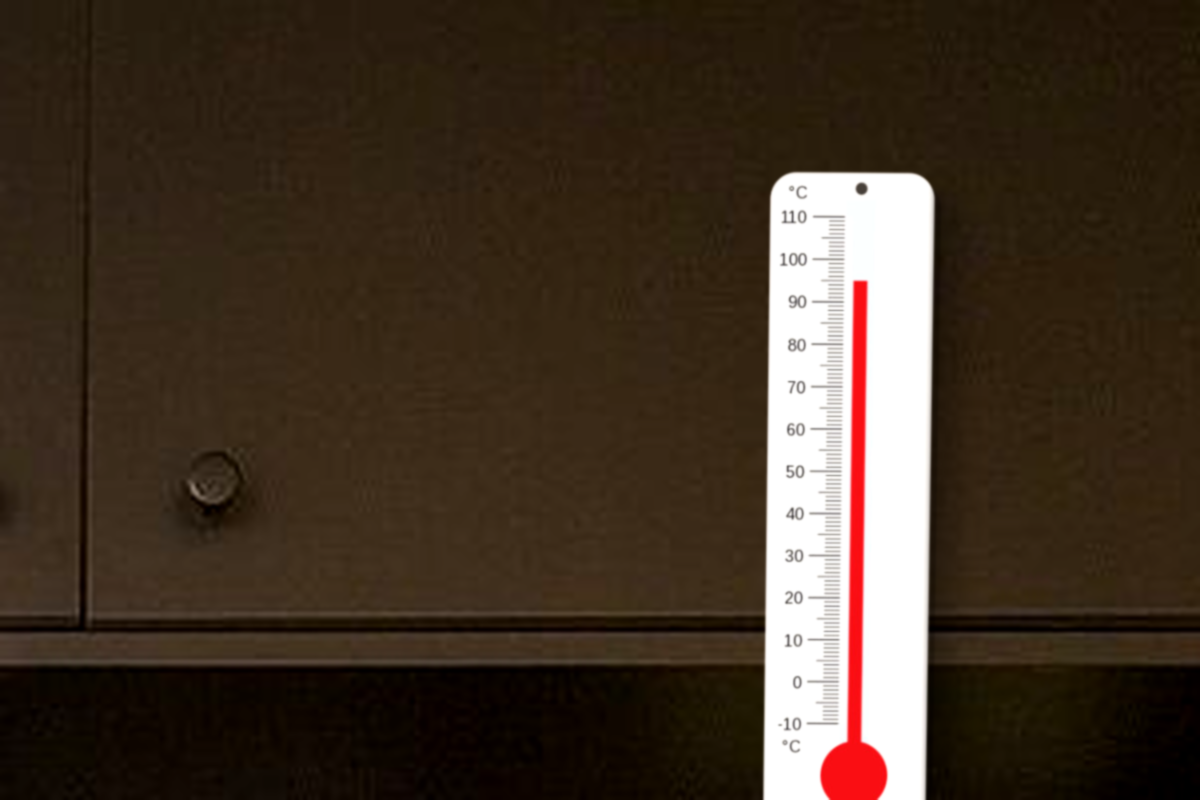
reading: 95 (°C)
